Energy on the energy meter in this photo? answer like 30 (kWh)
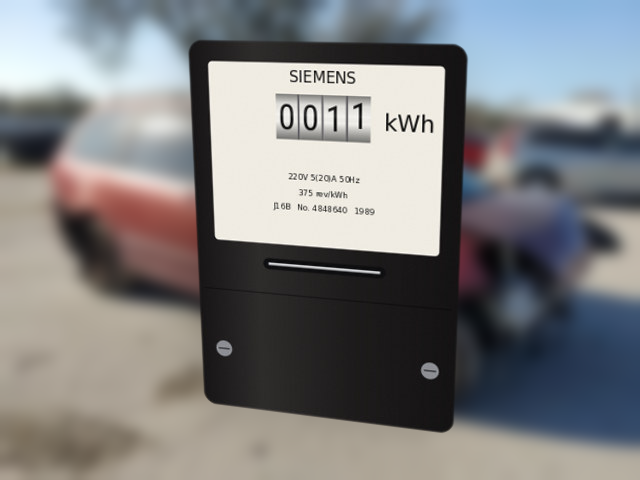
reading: 11 (kWh)
